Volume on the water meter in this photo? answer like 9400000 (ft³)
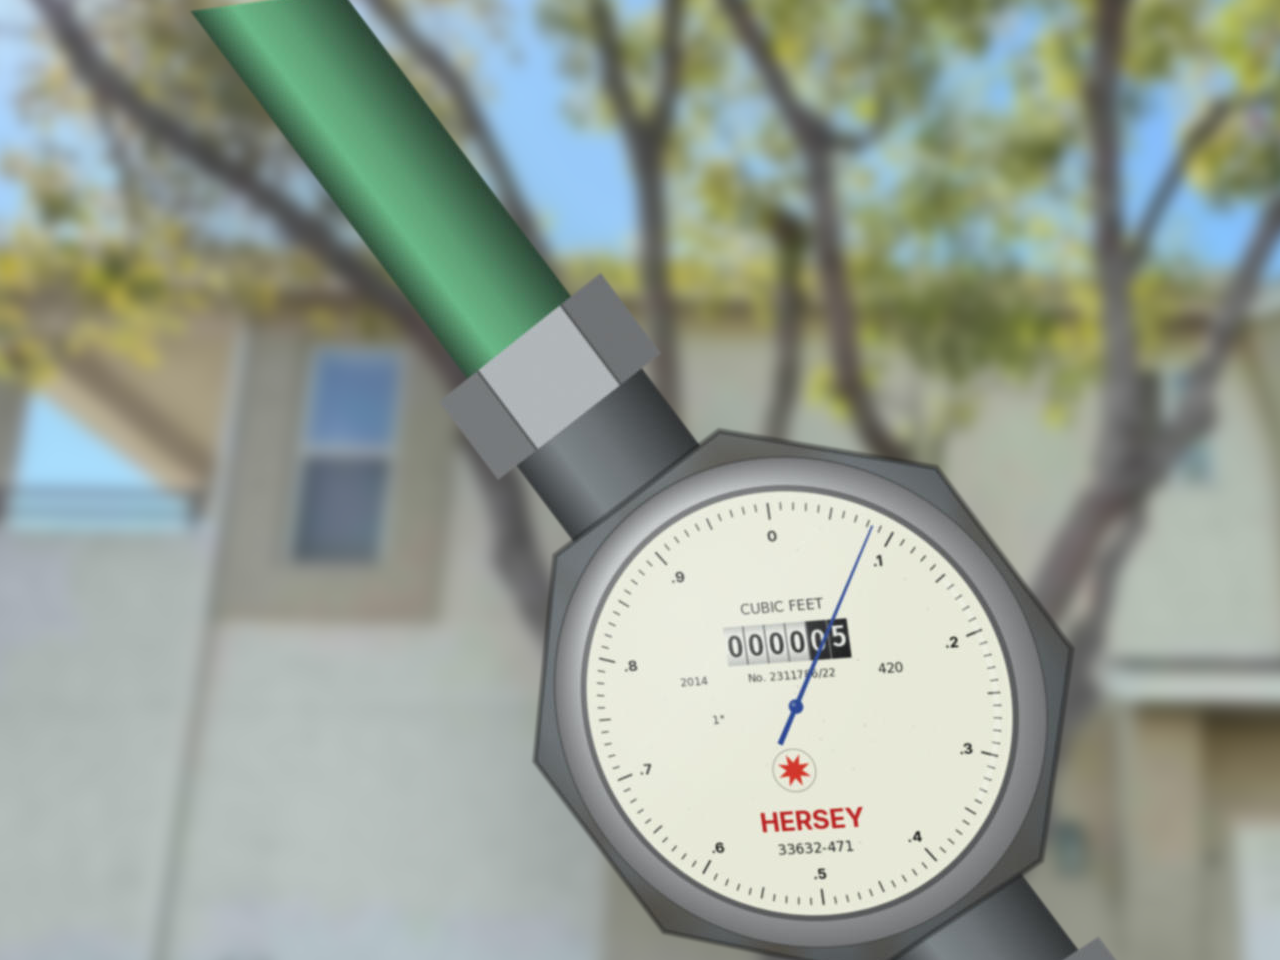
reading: 5.08 (ft³)
